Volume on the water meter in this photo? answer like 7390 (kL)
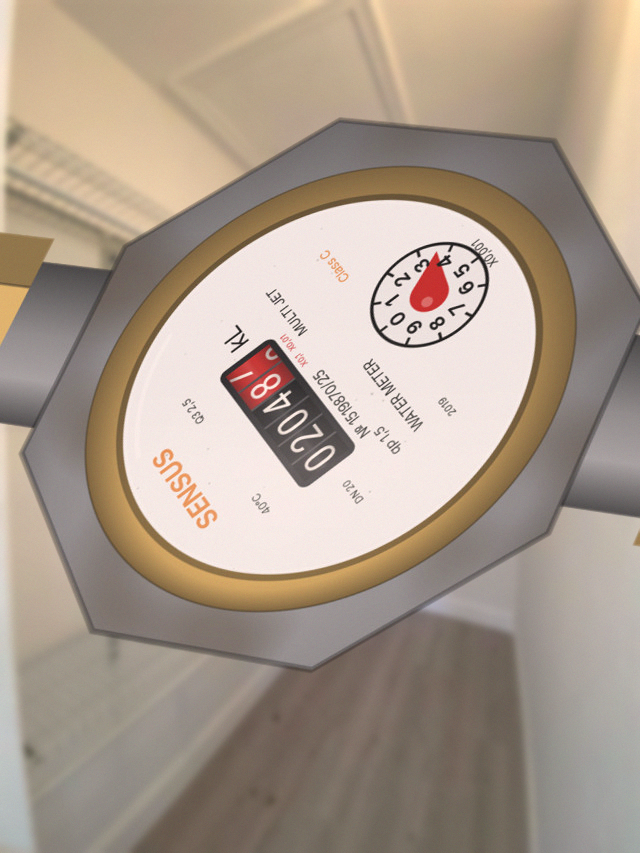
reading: 204.873 (kL)
